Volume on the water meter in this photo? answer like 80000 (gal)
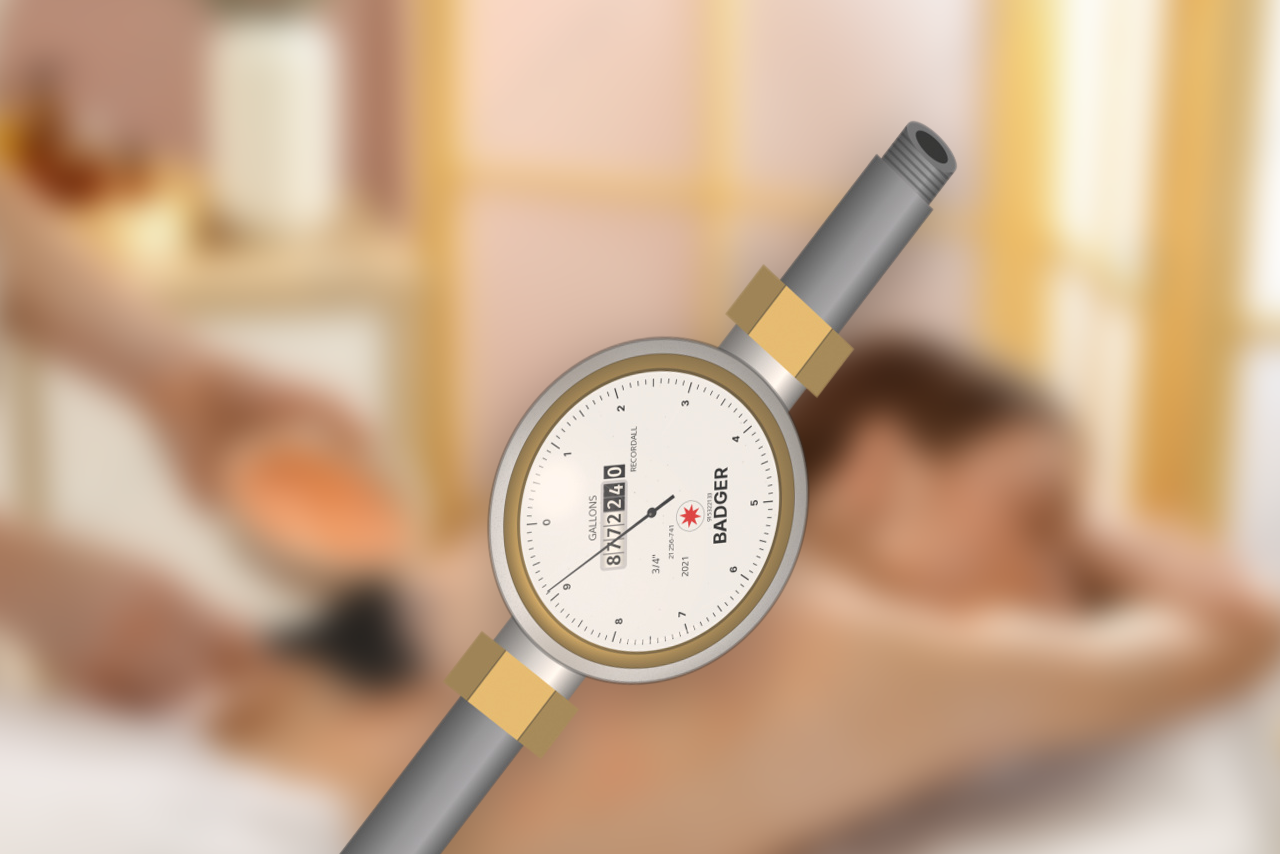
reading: 8772239.1 (gal)
